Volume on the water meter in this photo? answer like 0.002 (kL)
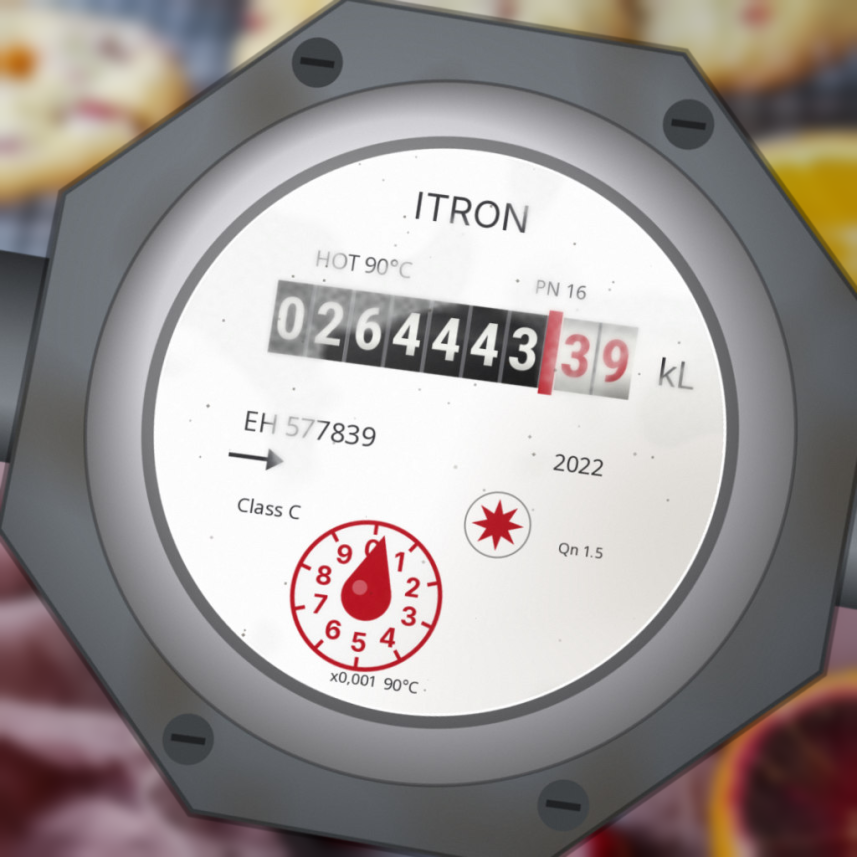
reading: 264443.390 (kL)
